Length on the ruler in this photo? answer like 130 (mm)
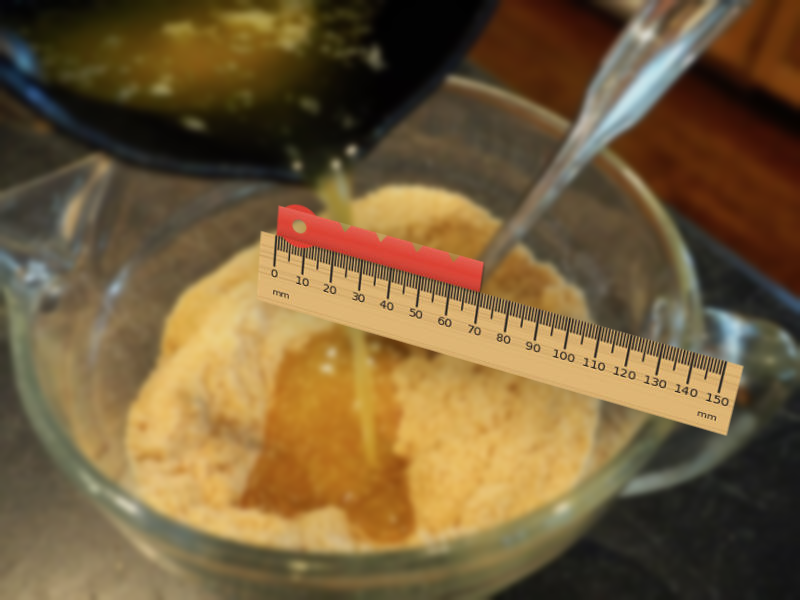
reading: 70 (mm)
